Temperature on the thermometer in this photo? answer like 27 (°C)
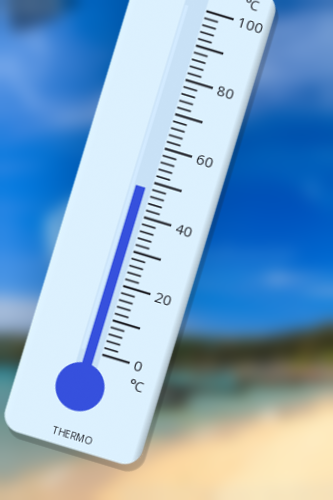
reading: 48 (°C)
